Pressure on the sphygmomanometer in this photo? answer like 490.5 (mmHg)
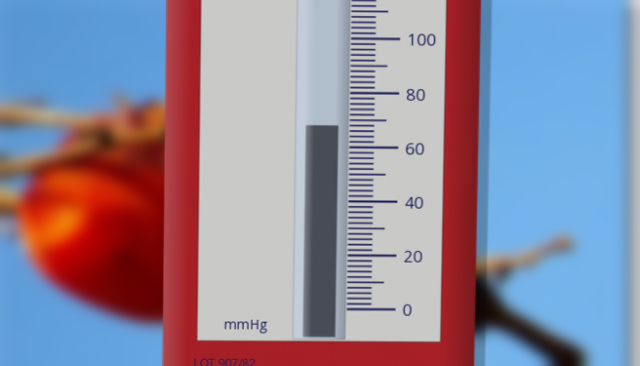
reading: 68 (mmHg)
